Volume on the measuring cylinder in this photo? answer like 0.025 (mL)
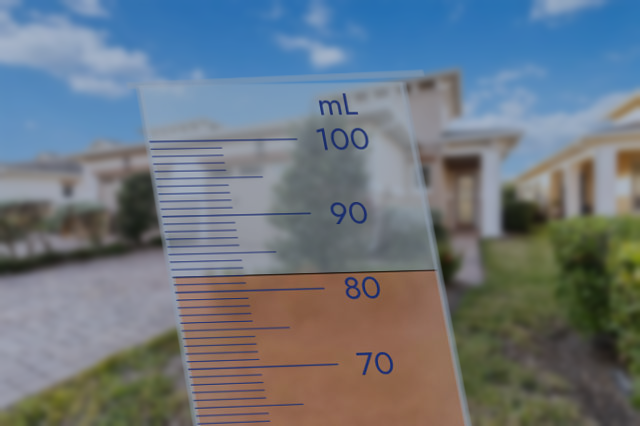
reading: 82 (mL)
